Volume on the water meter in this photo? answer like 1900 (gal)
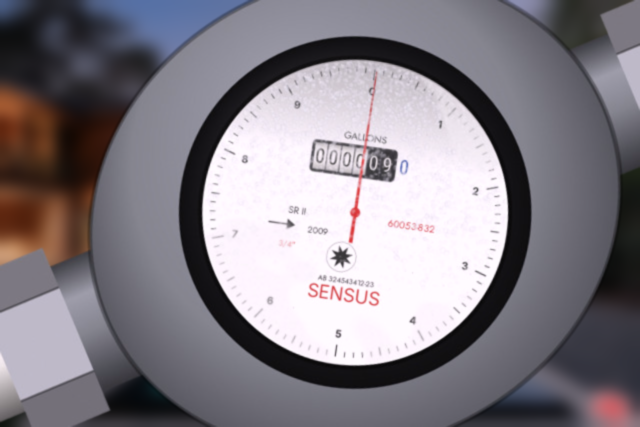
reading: 90.0 (gal)
